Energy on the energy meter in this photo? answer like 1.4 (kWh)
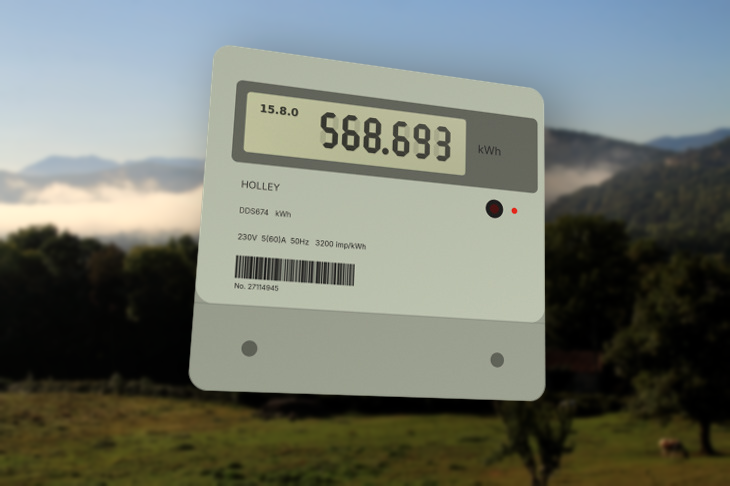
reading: 568.693 (kWh)
